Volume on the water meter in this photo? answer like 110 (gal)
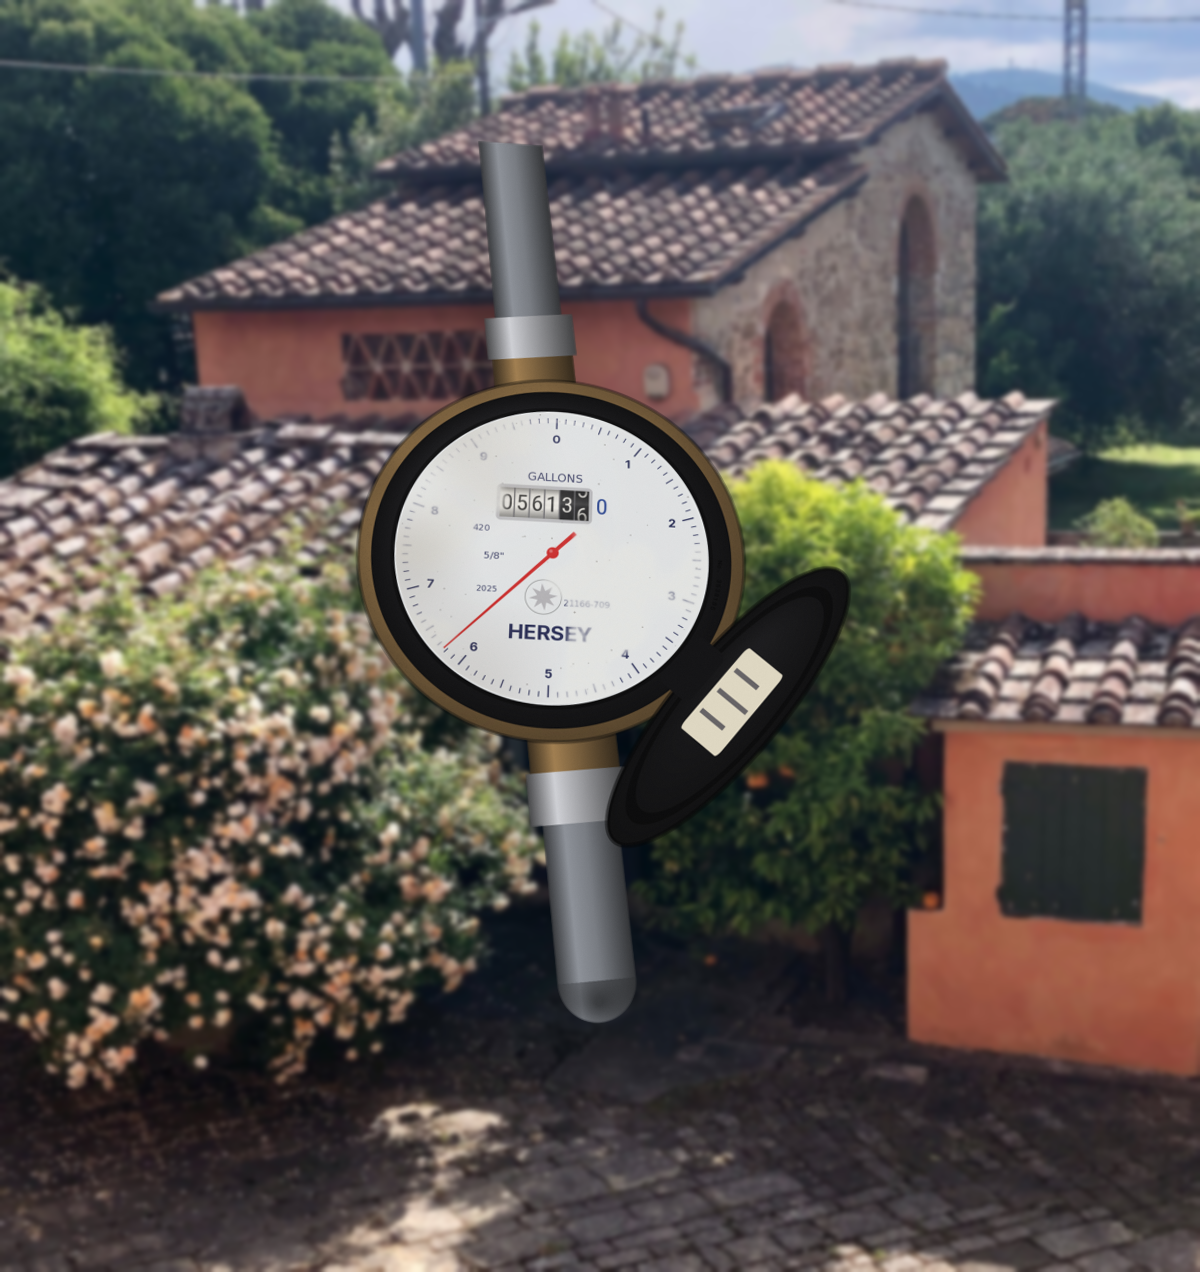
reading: 561356.2 (gal)
